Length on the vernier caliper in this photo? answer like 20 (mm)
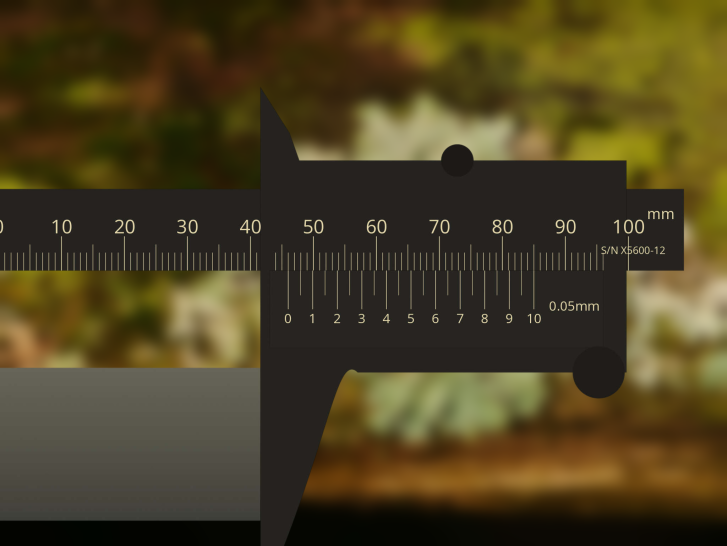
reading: 46.0 (mm)
